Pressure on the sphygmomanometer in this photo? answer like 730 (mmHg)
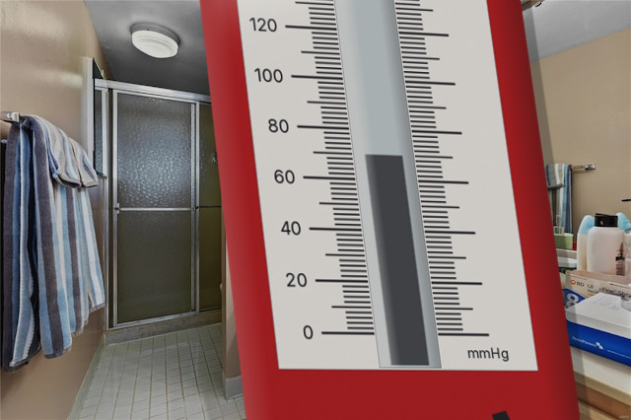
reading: 70 (mmHg)
